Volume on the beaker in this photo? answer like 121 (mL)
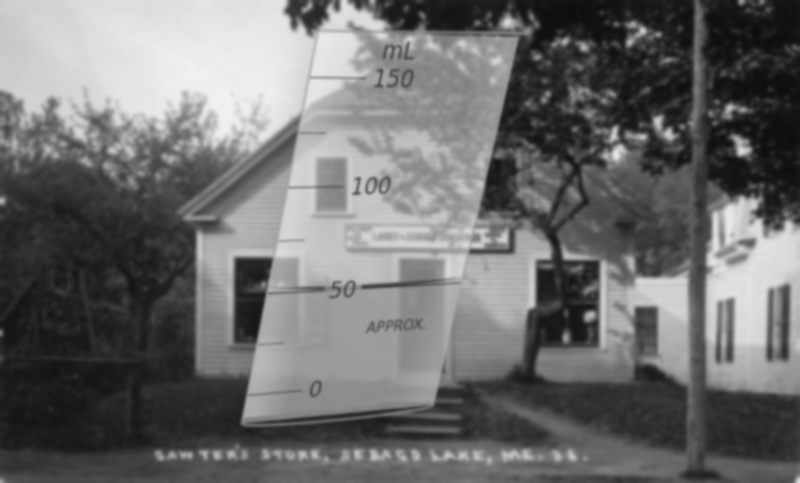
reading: 50 (mL)
